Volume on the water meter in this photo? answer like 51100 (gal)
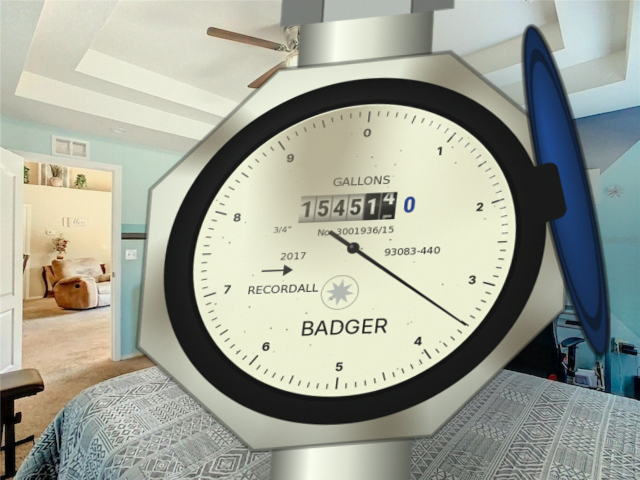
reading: 1545143.5 (gal)
